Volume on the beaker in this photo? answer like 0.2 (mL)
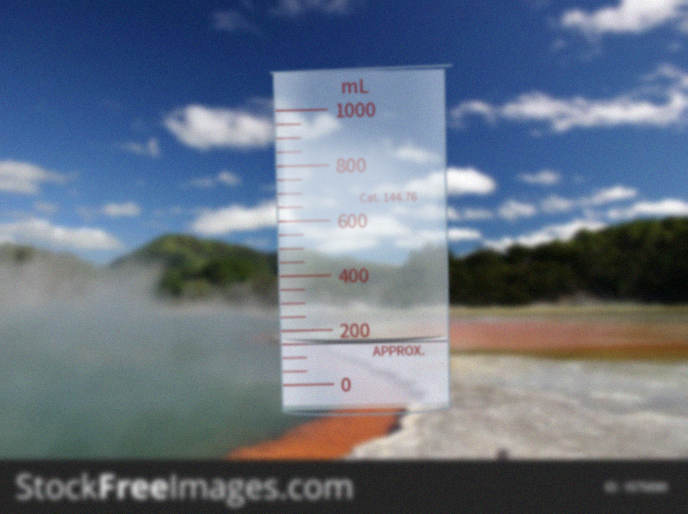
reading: 150 (mL)
